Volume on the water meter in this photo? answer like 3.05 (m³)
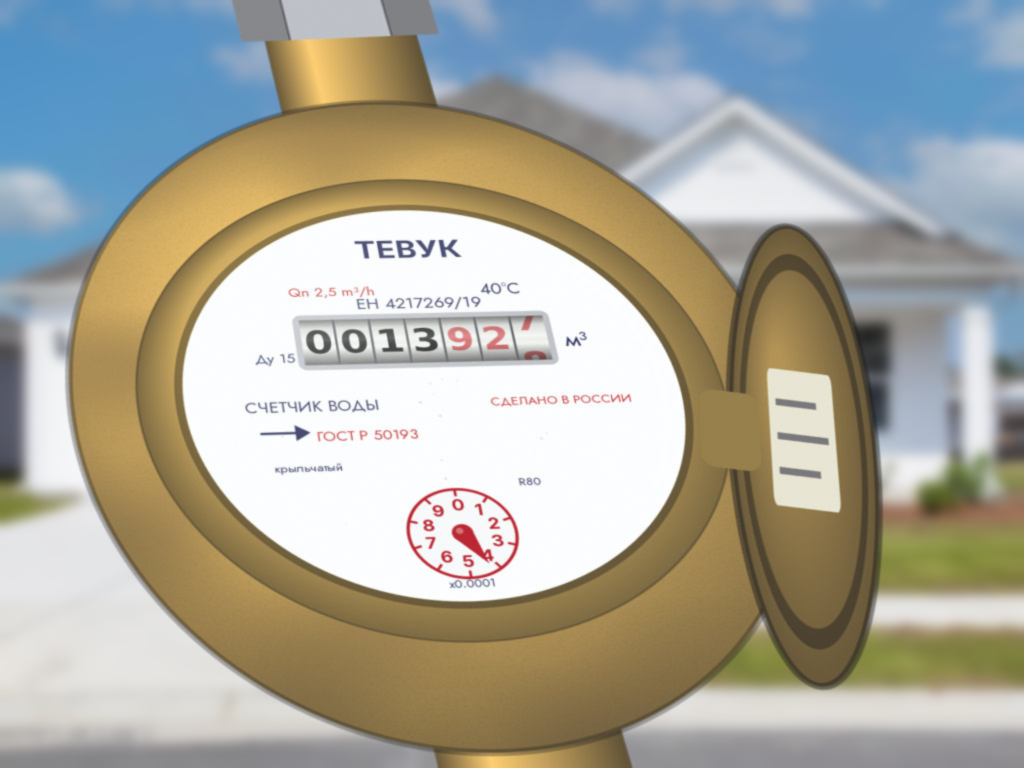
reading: 13.9274 (m³)
